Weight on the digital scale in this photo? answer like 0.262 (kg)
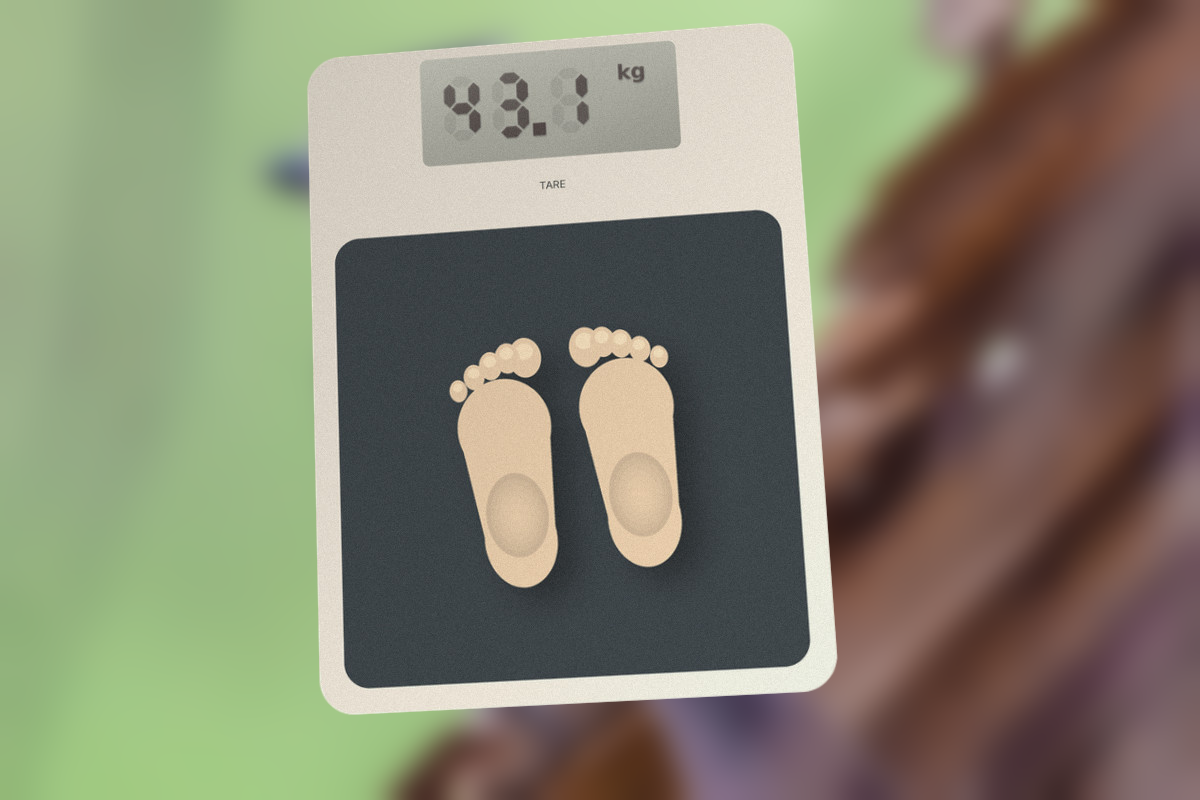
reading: 43.1 (kg)
